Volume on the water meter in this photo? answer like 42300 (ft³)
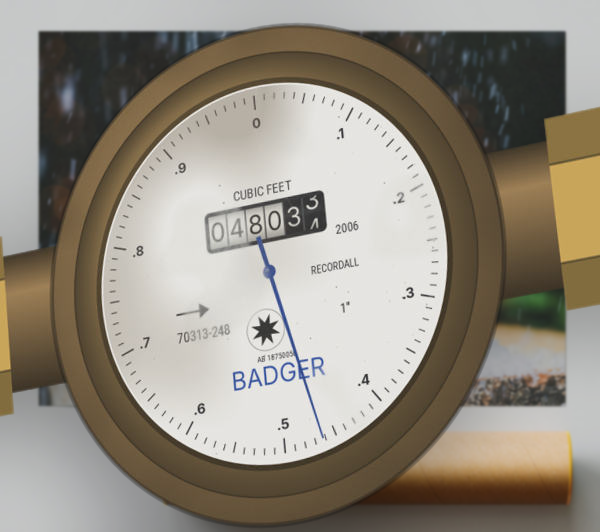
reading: 48033.46 (ft³)
